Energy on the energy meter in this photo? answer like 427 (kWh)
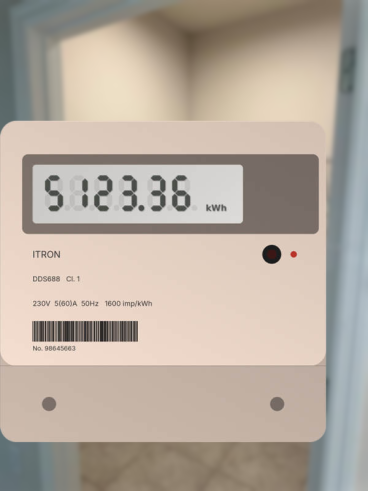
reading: 5123.36 (kWh)
